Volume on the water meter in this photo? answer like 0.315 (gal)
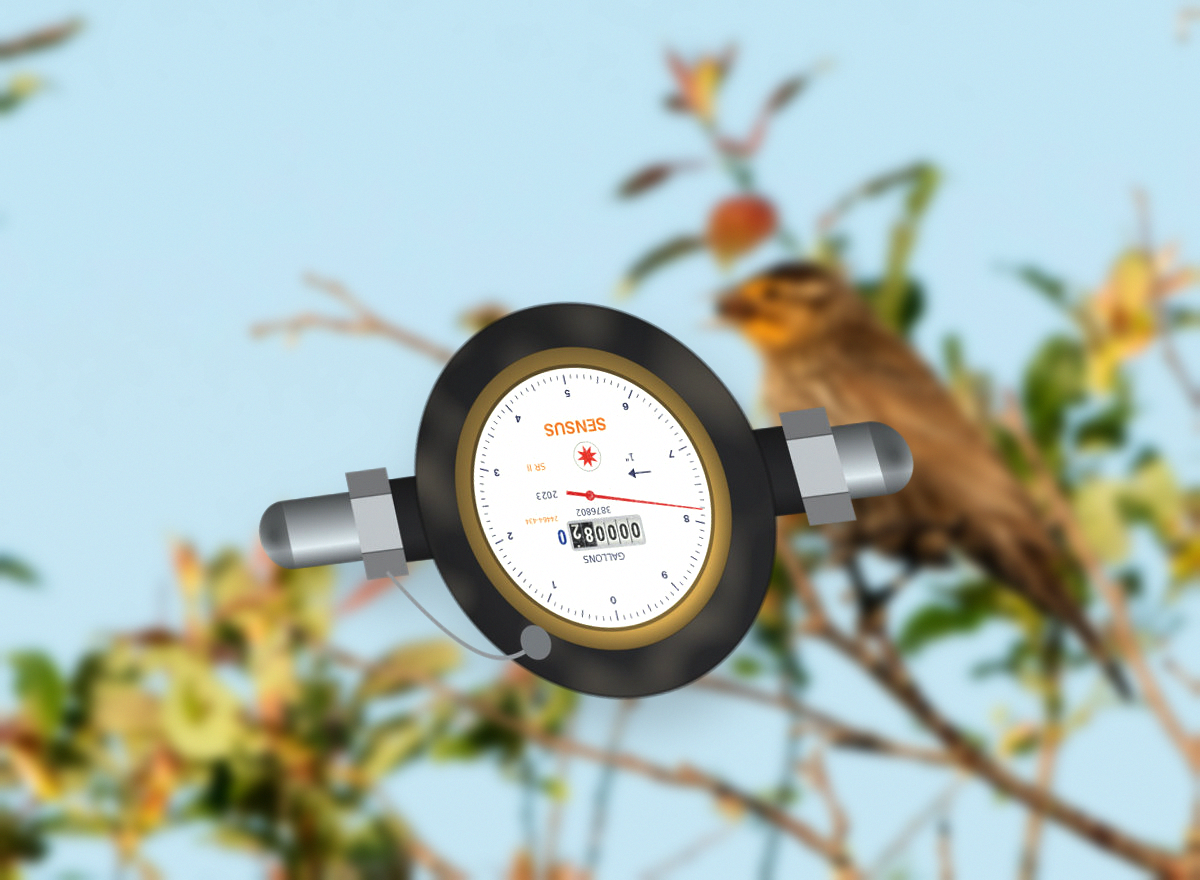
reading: 817.8 (gal)
